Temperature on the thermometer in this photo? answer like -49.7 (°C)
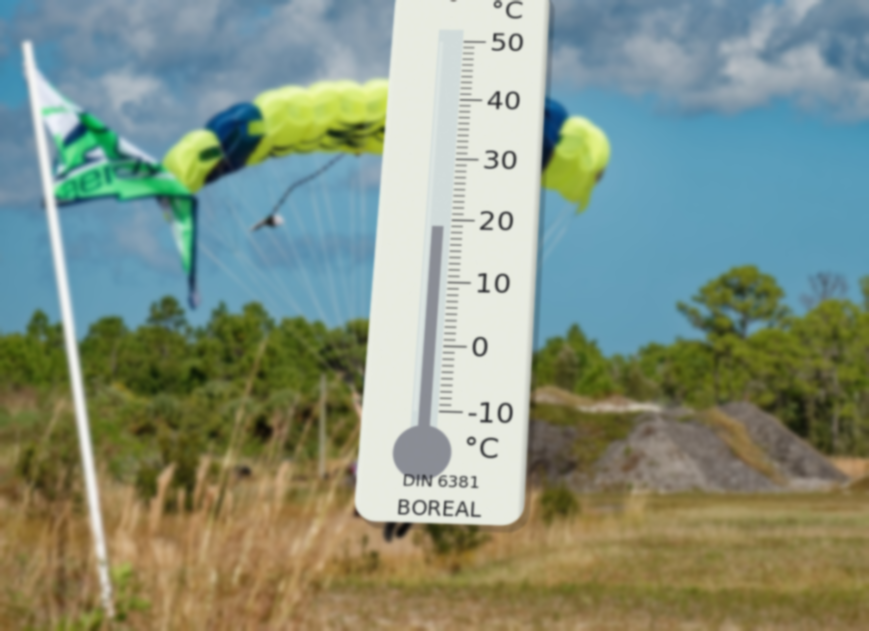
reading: 19 (°C)
